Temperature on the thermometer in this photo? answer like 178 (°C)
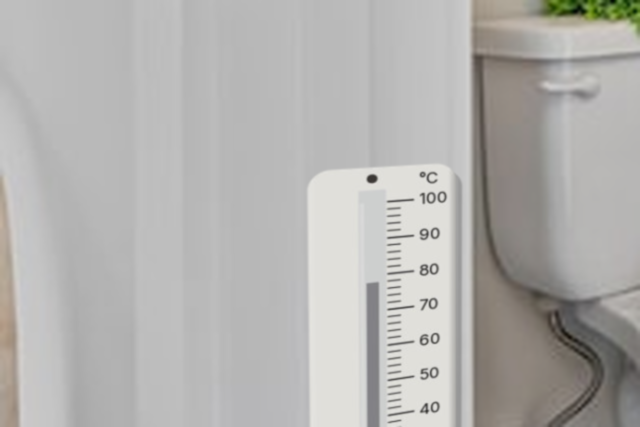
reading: 78 (°C)
